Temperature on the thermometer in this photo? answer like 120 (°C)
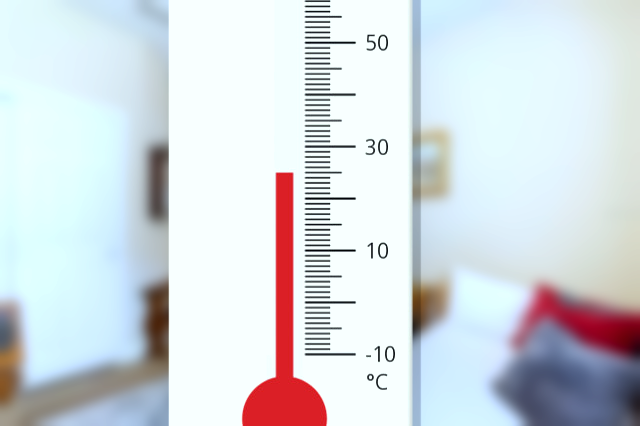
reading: 25 (°C)
